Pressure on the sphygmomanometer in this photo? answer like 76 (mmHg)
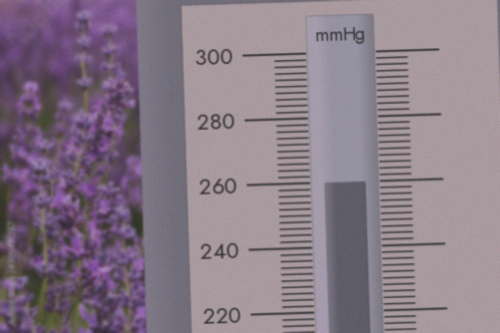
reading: 260 (mmHg)
